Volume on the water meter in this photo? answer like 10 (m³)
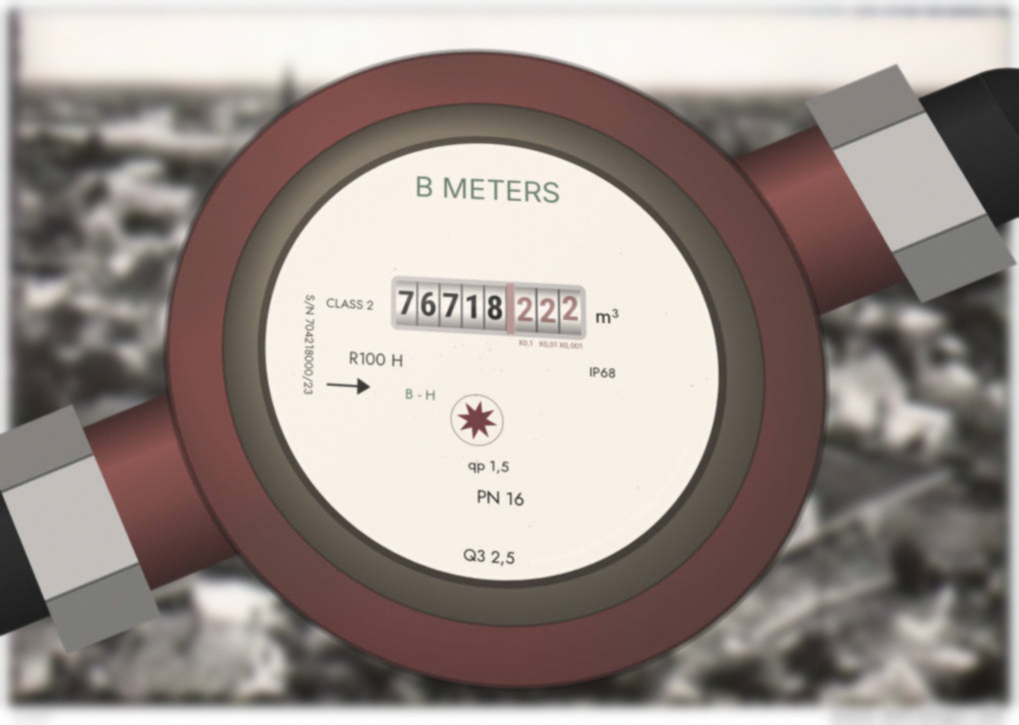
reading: 76718.222 (m³)
